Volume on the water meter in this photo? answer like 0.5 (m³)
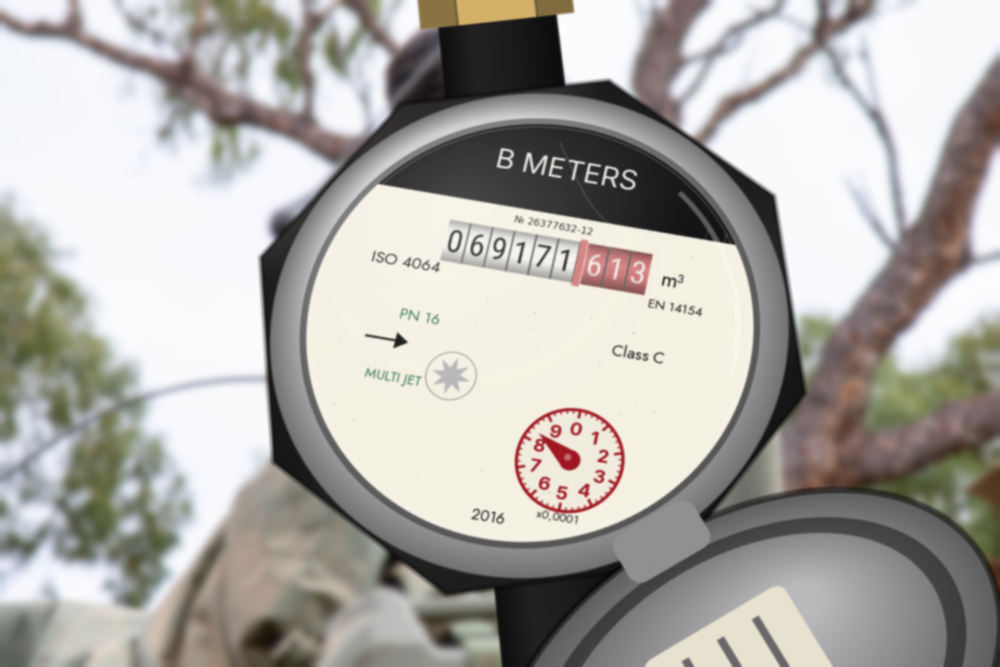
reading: 69171.6138 (m³)
